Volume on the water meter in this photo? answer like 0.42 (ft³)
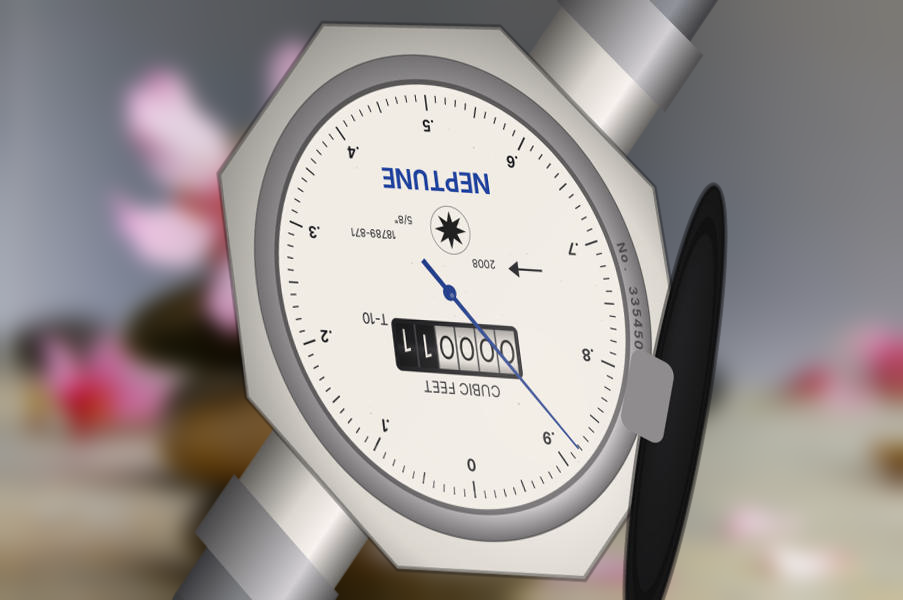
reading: 10.88 (ft³)
